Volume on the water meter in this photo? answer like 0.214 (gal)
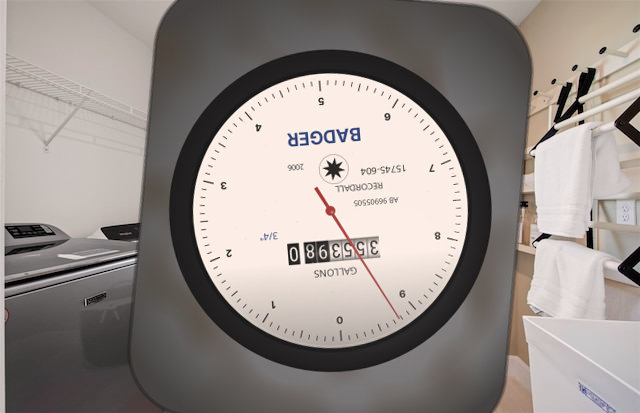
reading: 3553979.2 (gal)
